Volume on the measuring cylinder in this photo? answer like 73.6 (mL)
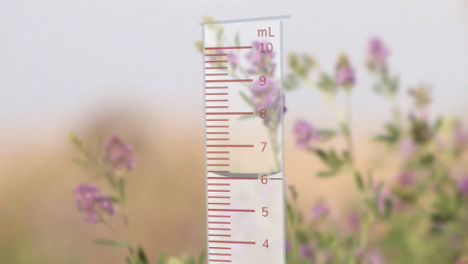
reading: 6 (mL)
